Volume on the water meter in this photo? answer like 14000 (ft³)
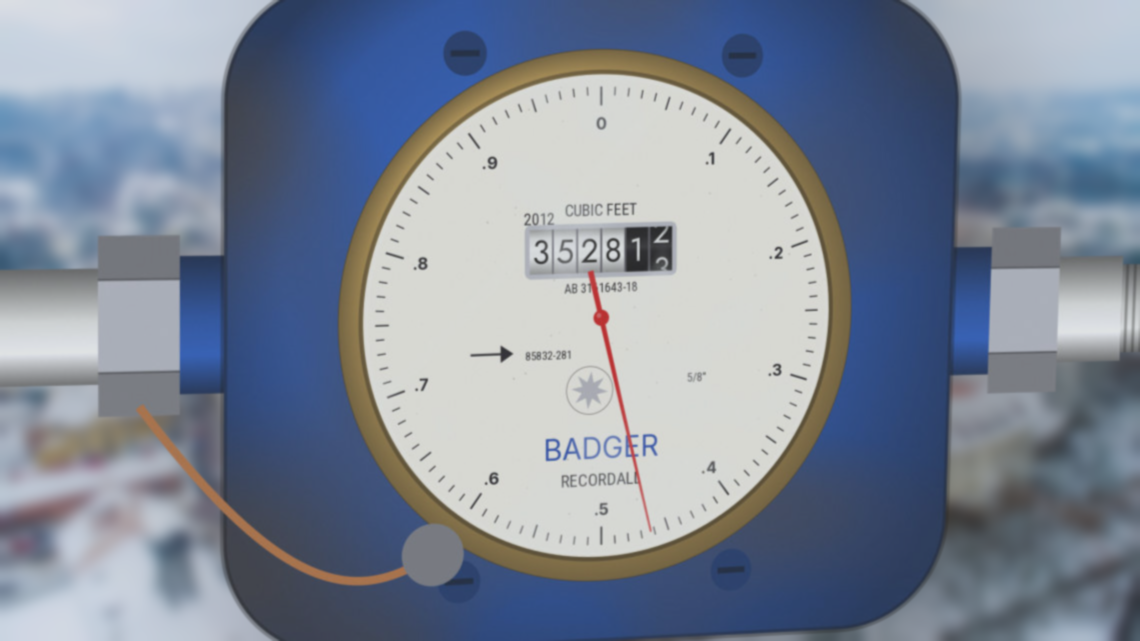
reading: 352812.46 (ft³)
